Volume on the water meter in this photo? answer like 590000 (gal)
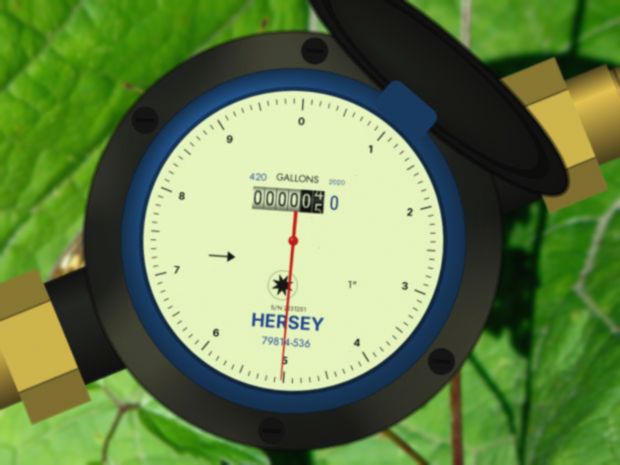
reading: 45.0 (gal)
